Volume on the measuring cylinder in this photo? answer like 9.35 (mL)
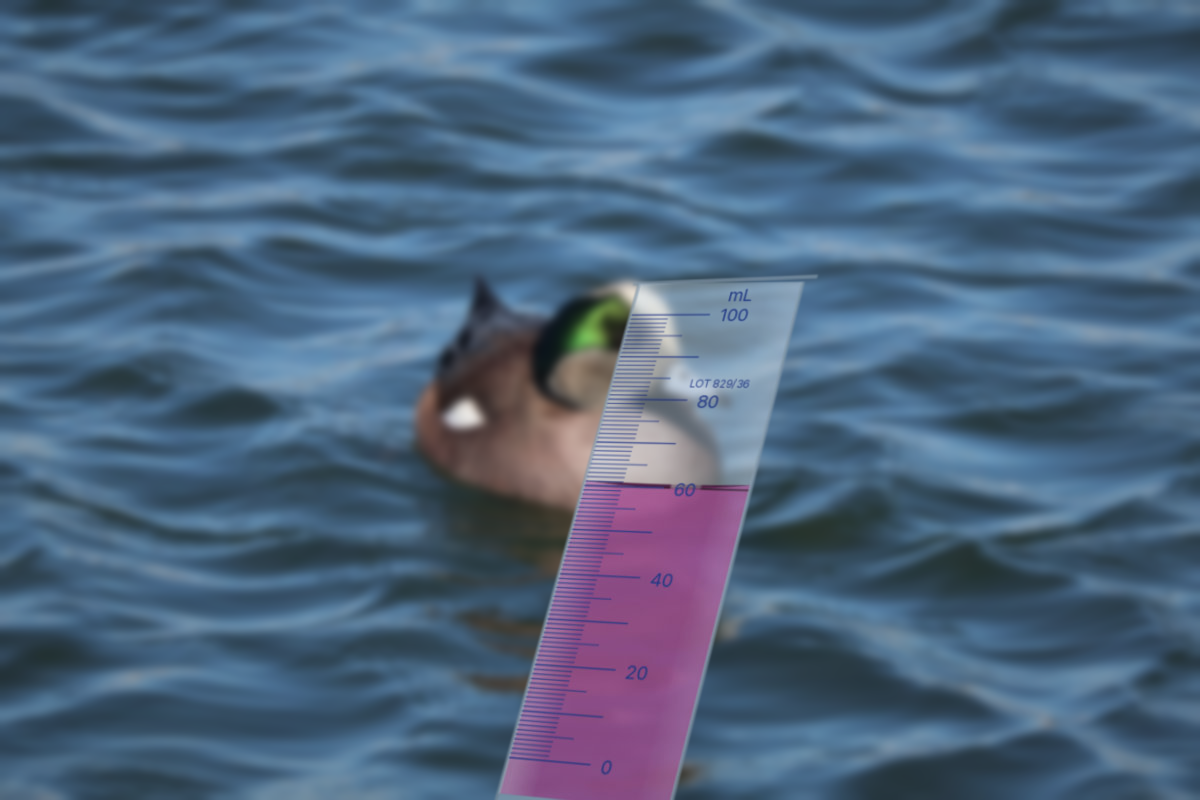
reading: 60 (mL)
